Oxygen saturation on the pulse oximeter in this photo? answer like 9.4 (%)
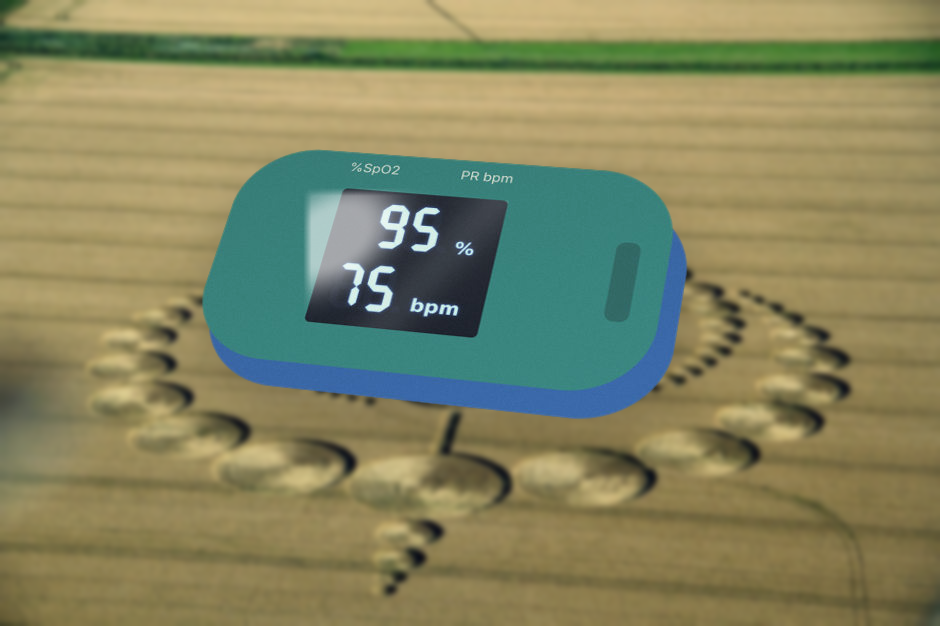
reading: 95 (%)
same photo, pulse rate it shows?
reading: 75 (bpm)
